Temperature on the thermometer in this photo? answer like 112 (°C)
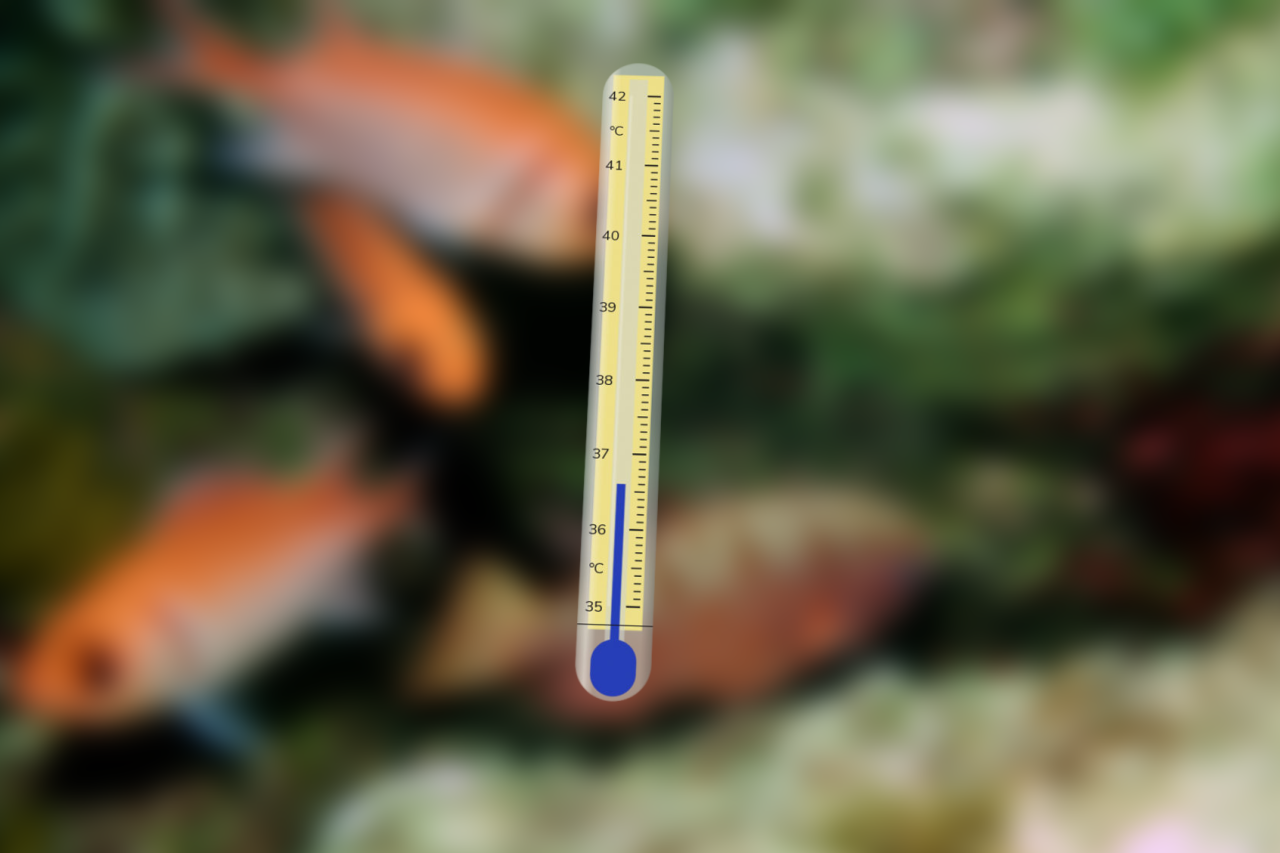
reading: 36.6 (°C)
